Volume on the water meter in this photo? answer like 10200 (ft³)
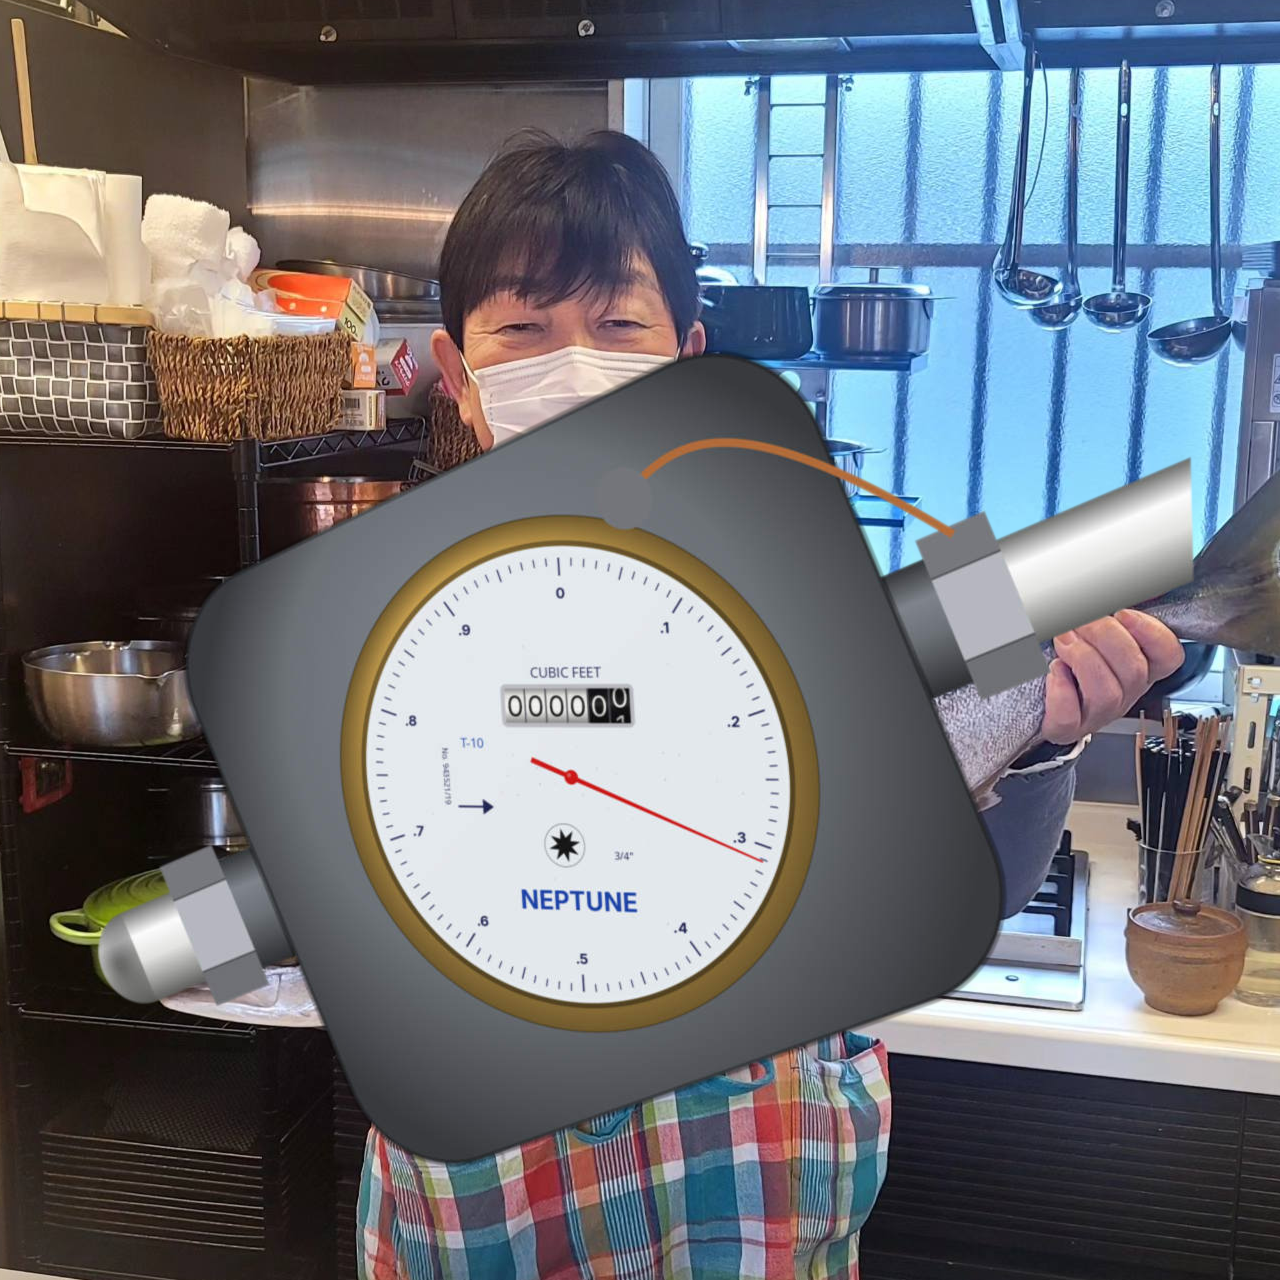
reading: 0.31 (ft³)
